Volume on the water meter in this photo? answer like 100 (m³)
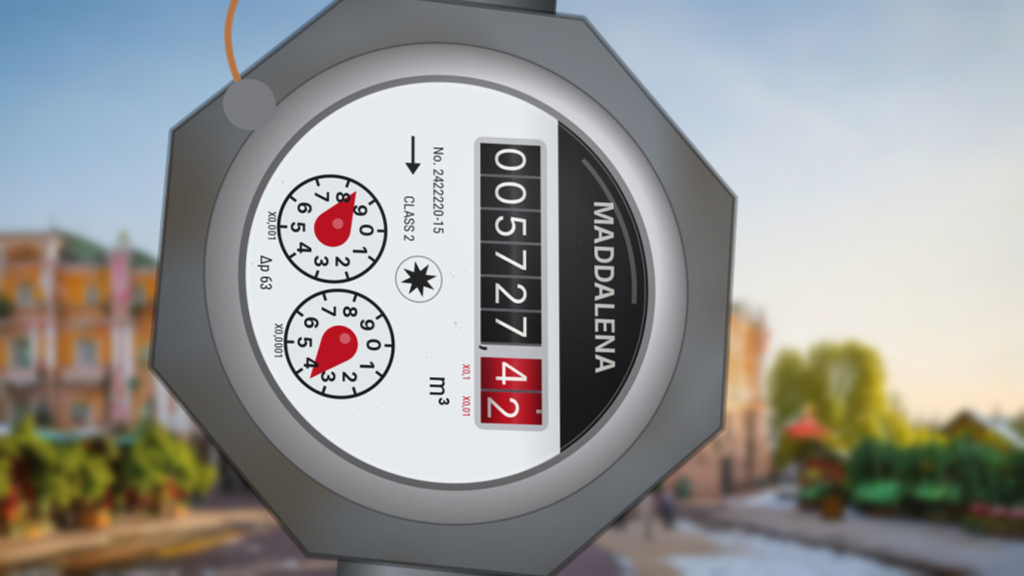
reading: 5727.4183 (m³)
